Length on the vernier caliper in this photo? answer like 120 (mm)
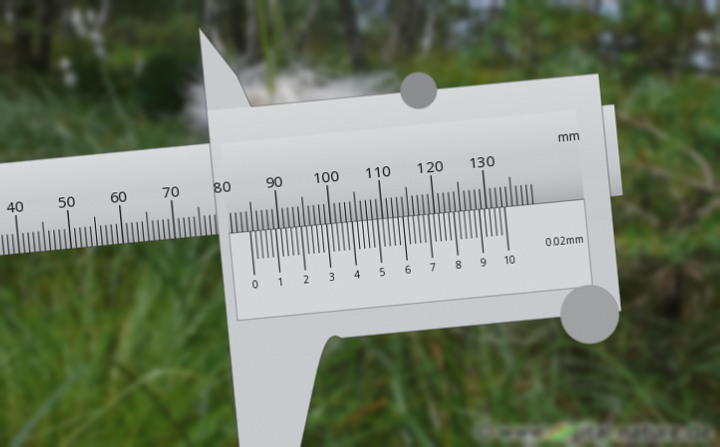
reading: 84.5 (mm)
